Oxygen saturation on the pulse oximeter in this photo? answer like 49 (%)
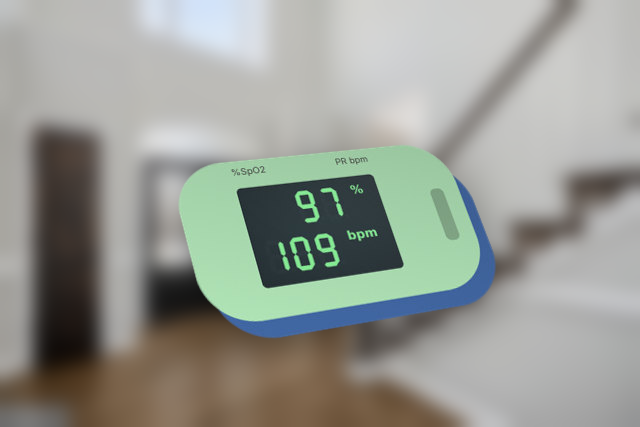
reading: 97 (%)
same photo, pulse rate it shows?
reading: 109 (bpm)
